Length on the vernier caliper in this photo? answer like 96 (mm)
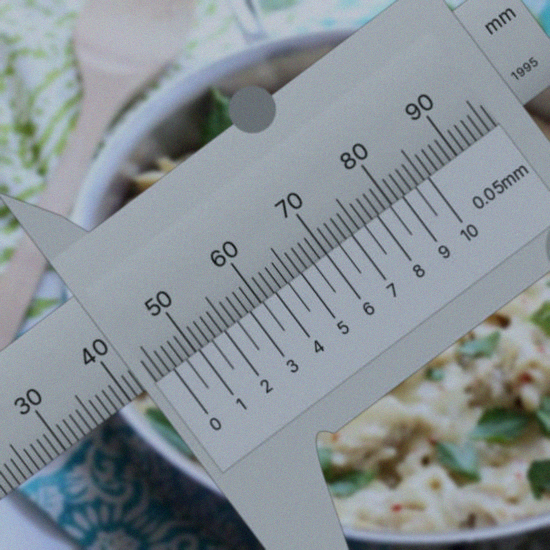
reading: 46.6 (mm)
